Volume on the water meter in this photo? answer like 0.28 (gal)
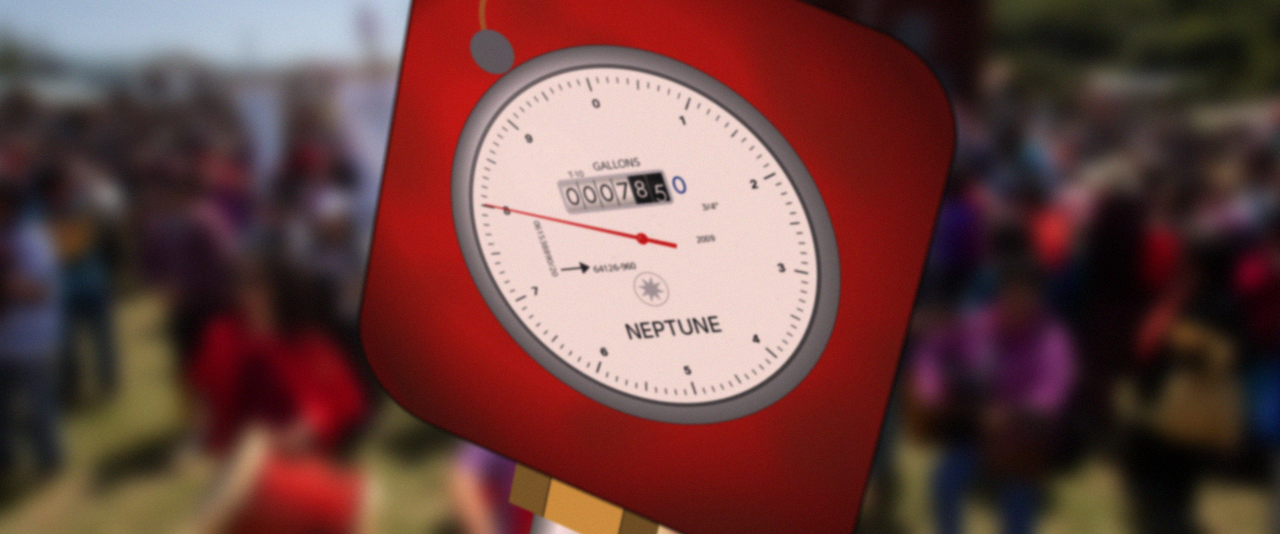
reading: 7848.0 (gal)
